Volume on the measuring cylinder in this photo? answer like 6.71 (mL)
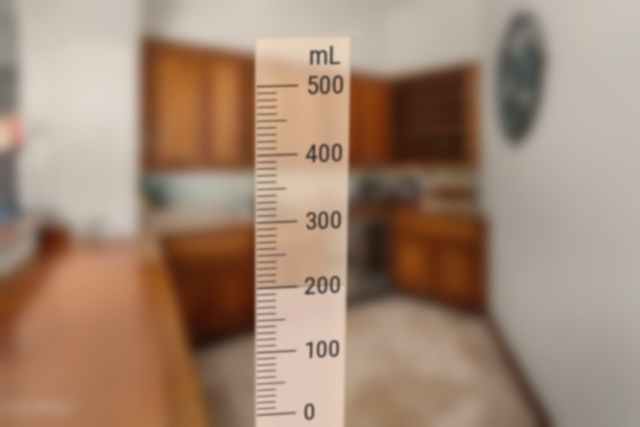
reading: 200 (mL)
